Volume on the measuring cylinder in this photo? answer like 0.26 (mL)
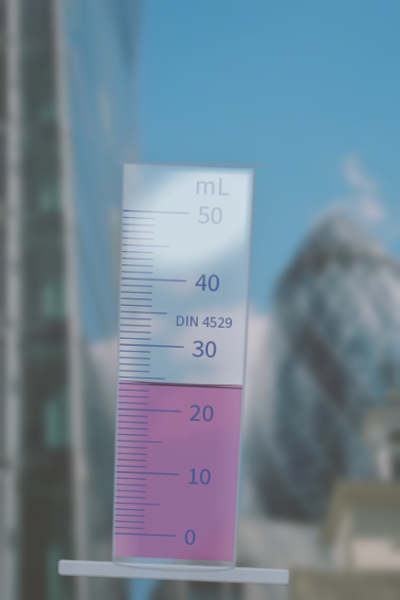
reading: 24 (mL)
